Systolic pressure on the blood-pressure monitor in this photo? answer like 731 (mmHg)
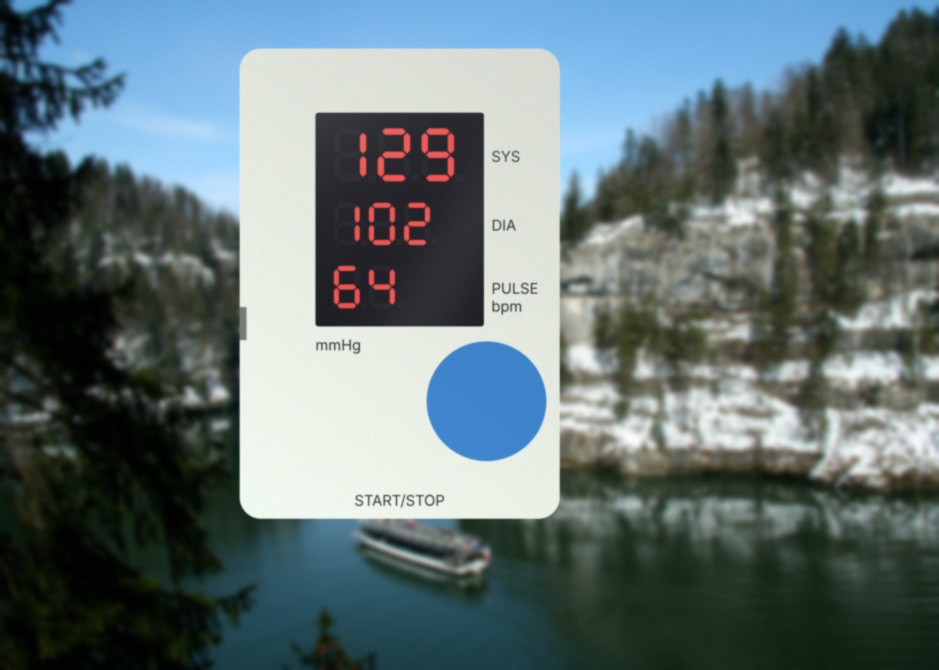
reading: 129 (mmHg)
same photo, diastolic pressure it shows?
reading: 102 (mmHg)
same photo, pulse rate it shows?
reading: 64 (bpm)
